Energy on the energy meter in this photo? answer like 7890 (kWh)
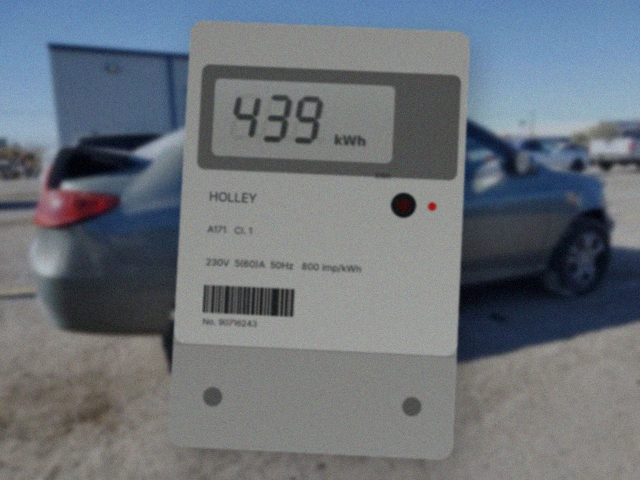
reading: 439 (kWh)
